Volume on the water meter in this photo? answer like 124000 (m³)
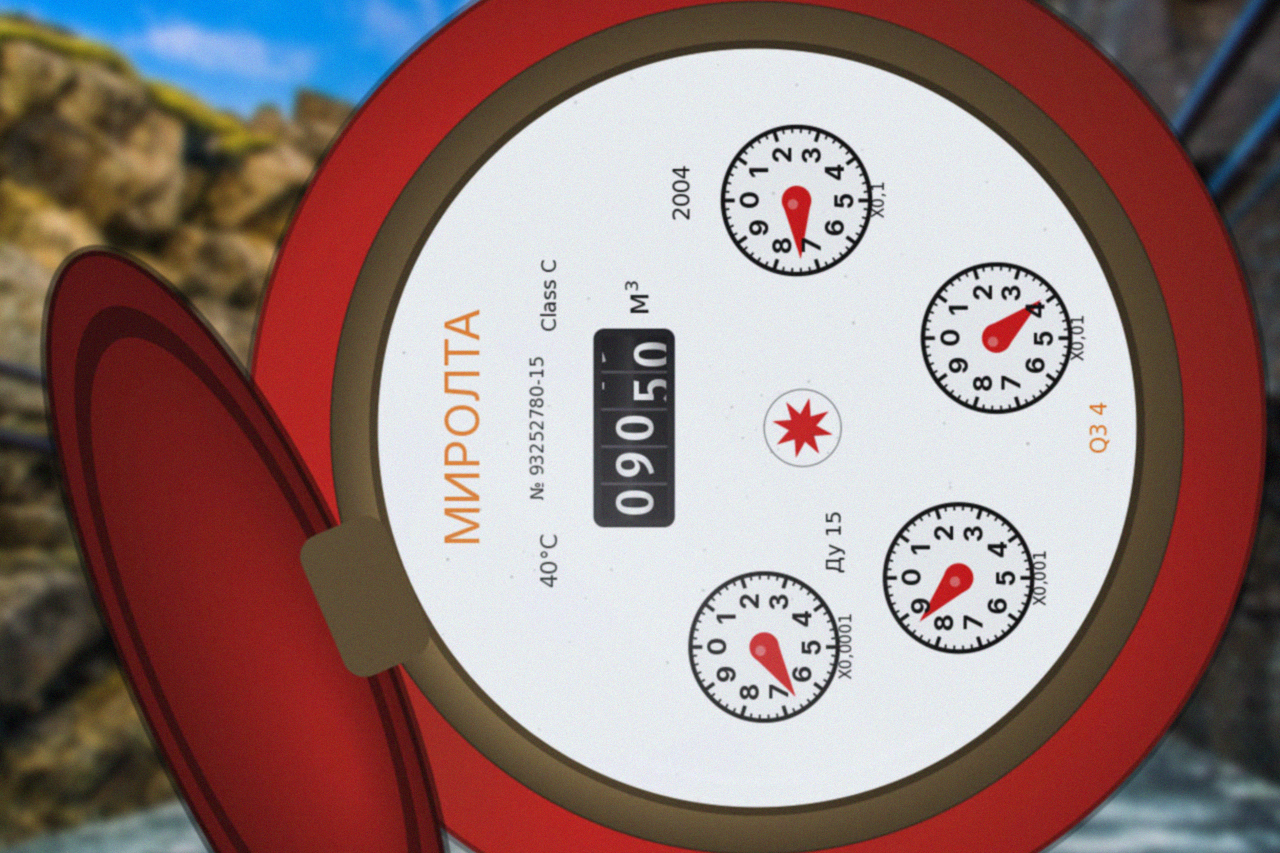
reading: 9049.7386 (m³)
